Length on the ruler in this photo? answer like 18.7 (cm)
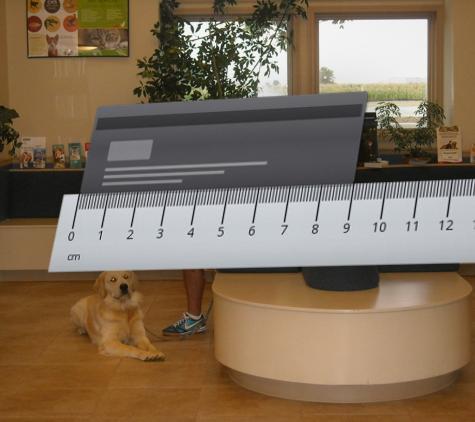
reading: 9 (cm)
